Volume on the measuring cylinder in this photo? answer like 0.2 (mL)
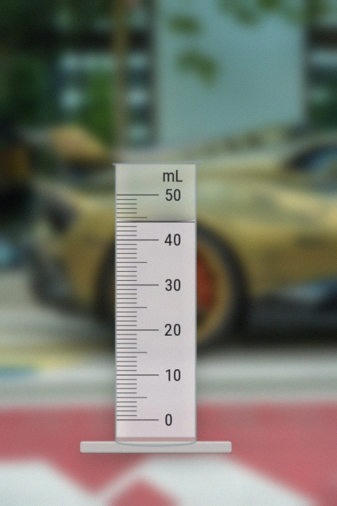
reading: 44 (mL)
